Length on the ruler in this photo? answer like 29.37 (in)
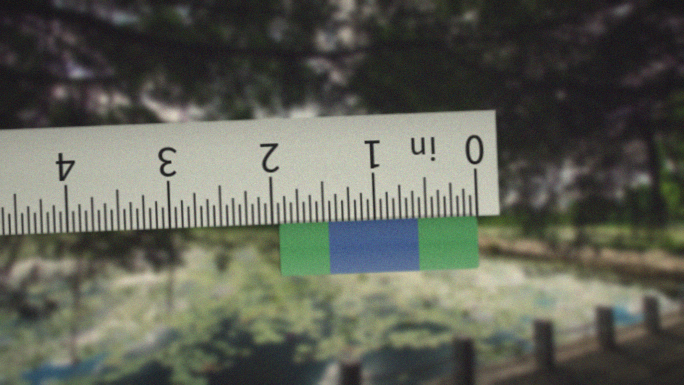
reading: 1.9375 (in)
